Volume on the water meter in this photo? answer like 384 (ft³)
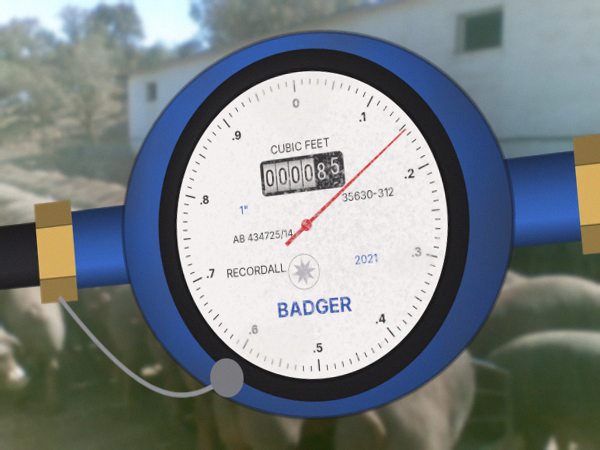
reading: 85.15 (ft³)
